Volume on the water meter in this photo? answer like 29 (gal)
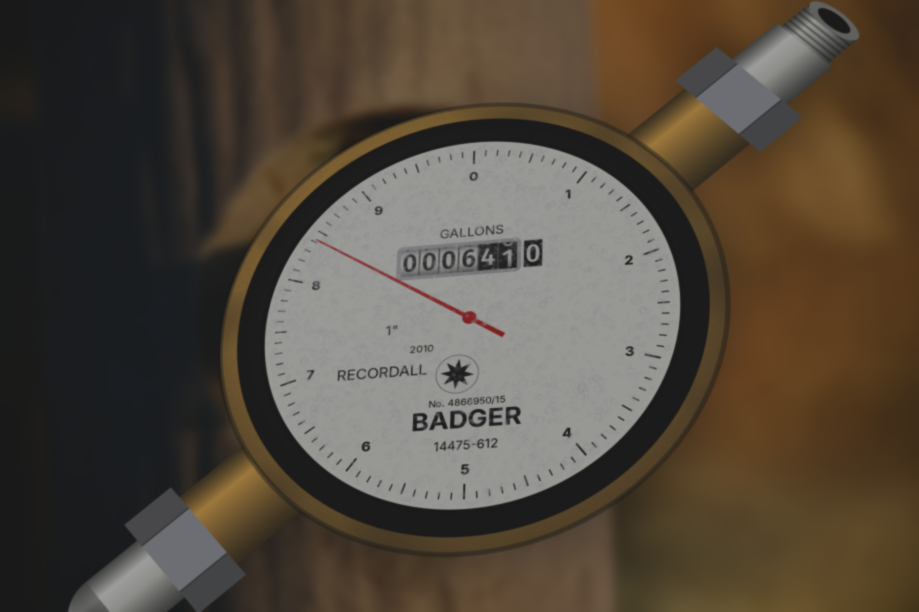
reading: 6408.4 (gal)
